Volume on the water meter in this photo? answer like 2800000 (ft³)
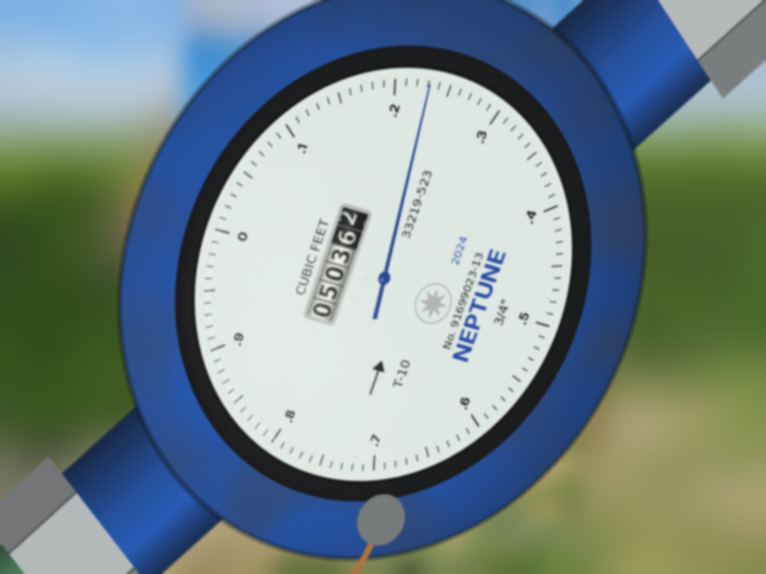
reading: 50362.23 (ft³)
